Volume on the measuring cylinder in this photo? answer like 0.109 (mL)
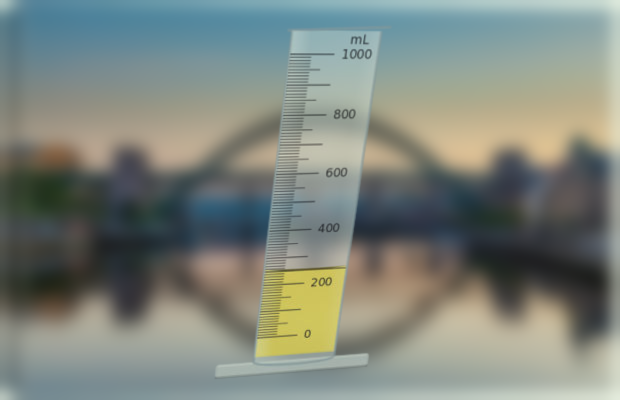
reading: 250 (mL)
